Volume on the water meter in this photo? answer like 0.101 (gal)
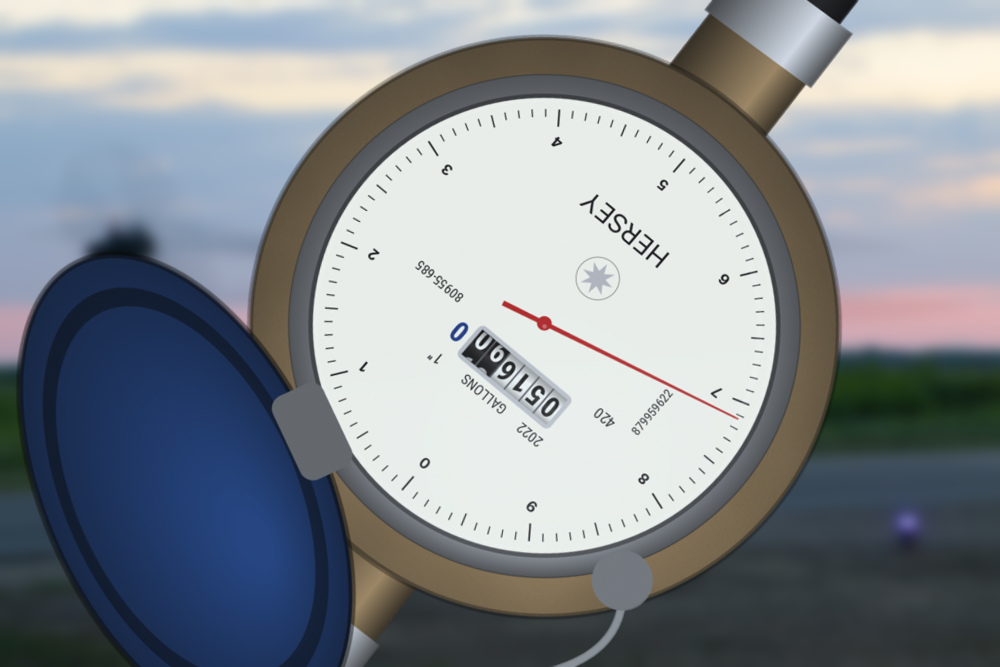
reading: 516897.1 (gal)
